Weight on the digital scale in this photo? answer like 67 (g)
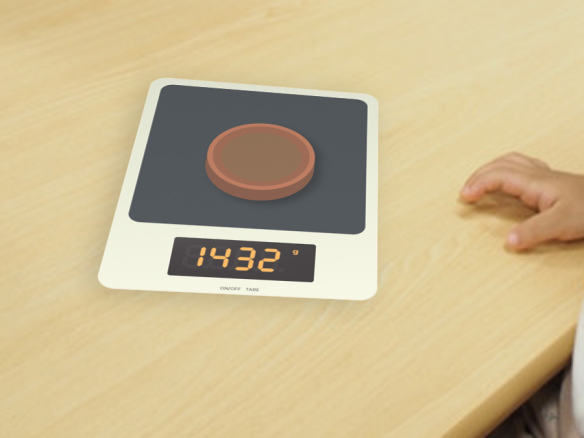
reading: 1432 (g)
